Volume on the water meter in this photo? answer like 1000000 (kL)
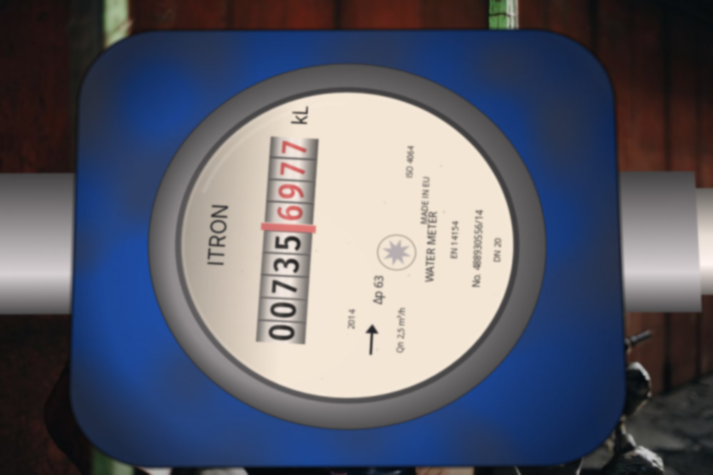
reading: 735.6977 (kL)
